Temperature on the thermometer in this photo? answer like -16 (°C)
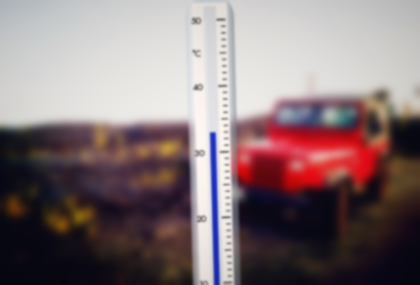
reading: 33 (°C)
